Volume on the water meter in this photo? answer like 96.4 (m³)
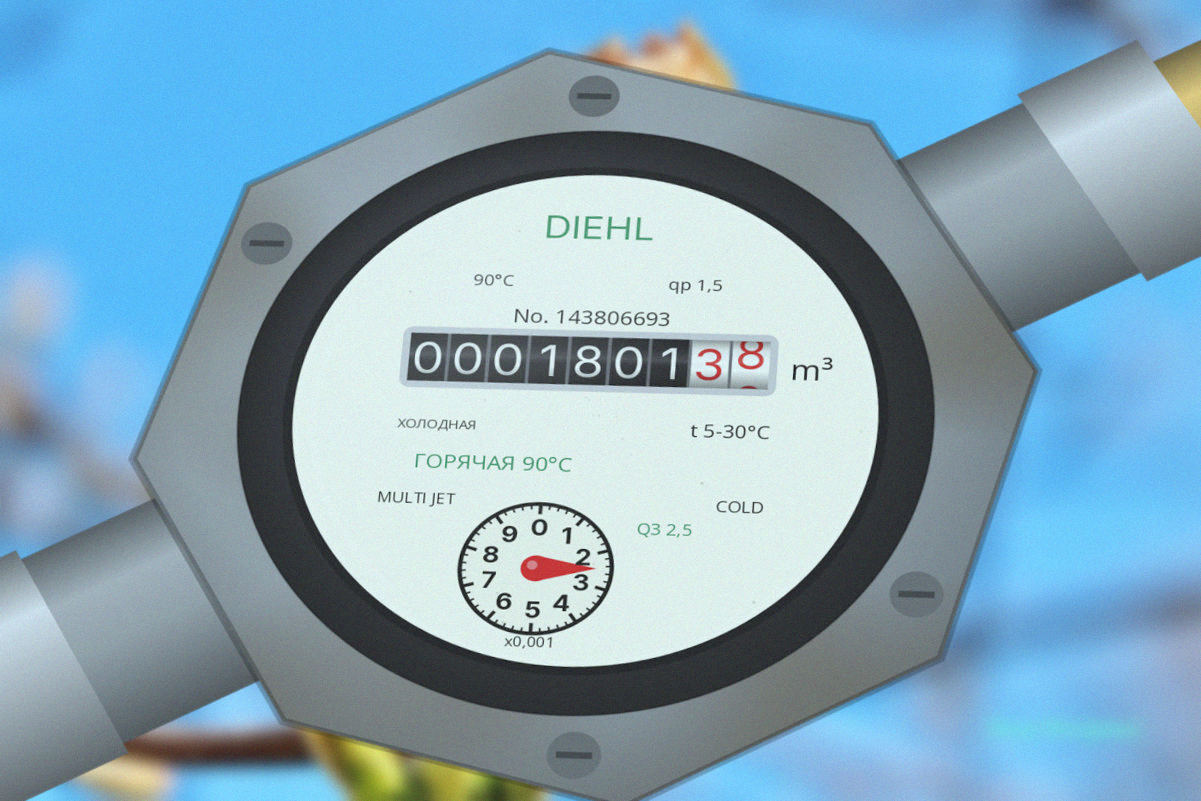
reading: 1801.382 (m³)
